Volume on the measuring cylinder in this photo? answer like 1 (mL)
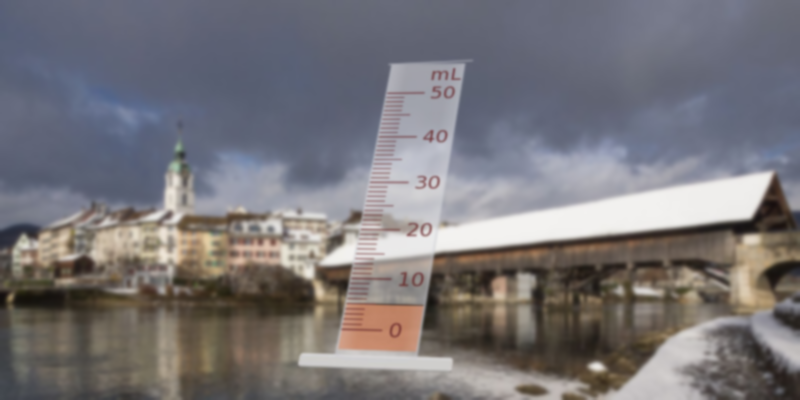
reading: 5 (mL)
